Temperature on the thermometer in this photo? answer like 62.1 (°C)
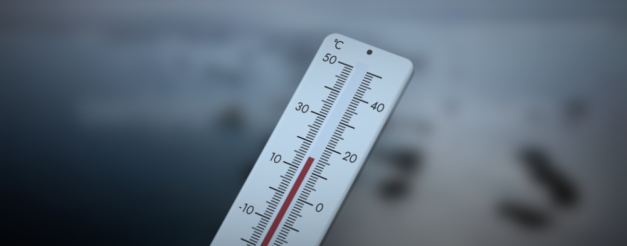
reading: 15 (°C)
